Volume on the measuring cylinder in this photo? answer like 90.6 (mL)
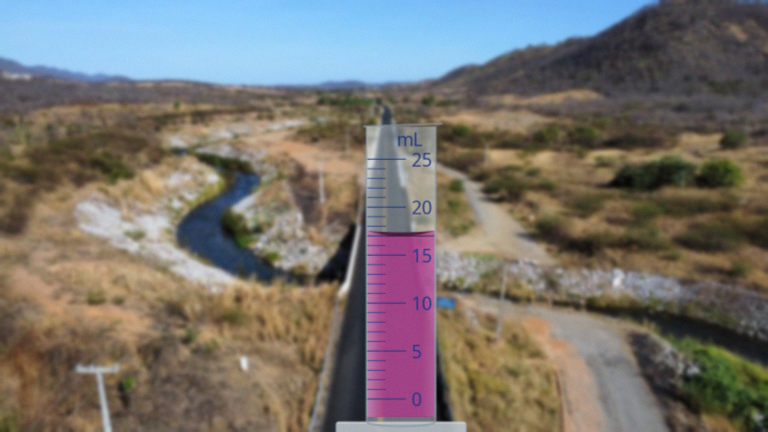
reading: 17 (mL)
